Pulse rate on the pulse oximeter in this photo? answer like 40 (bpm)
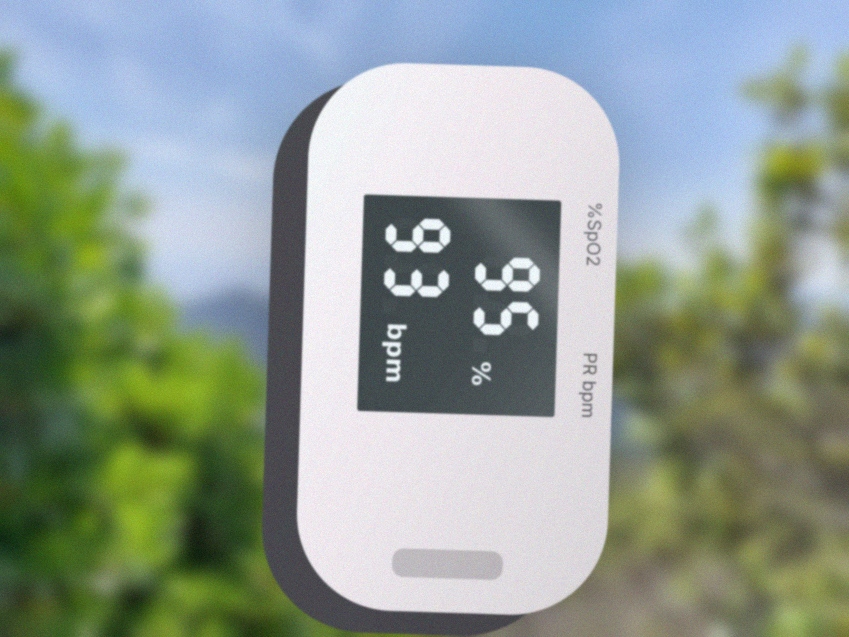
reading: 93 (bpm)
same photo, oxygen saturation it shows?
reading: 95 (%)
